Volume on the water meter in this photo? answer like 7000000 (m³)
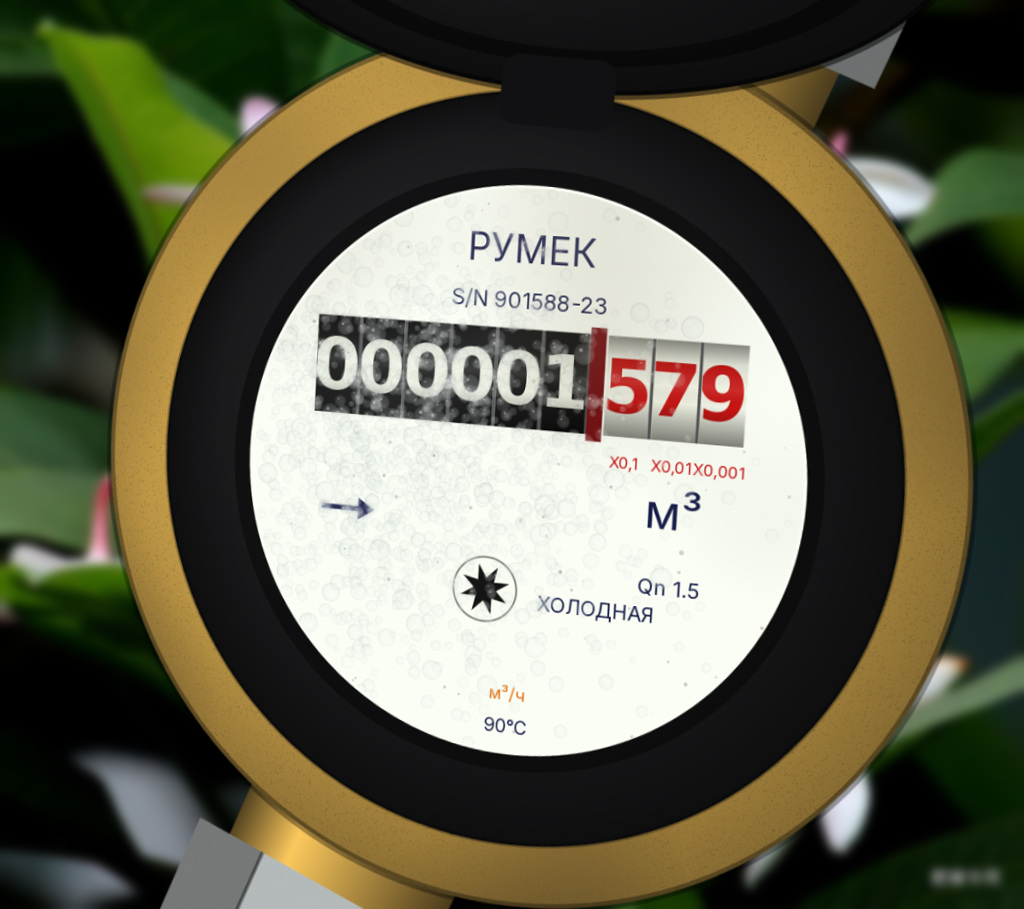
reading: 1.579 (m³)
